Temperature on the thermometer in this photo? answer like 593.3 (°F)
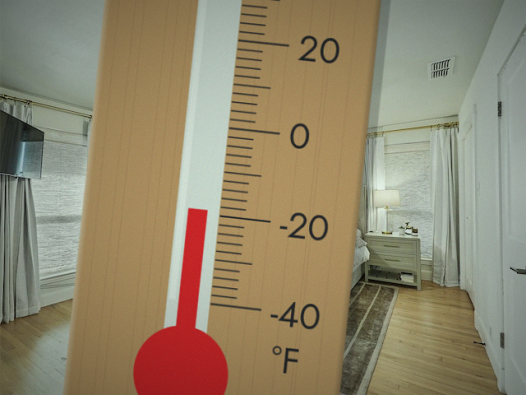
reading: -19 (°F)
